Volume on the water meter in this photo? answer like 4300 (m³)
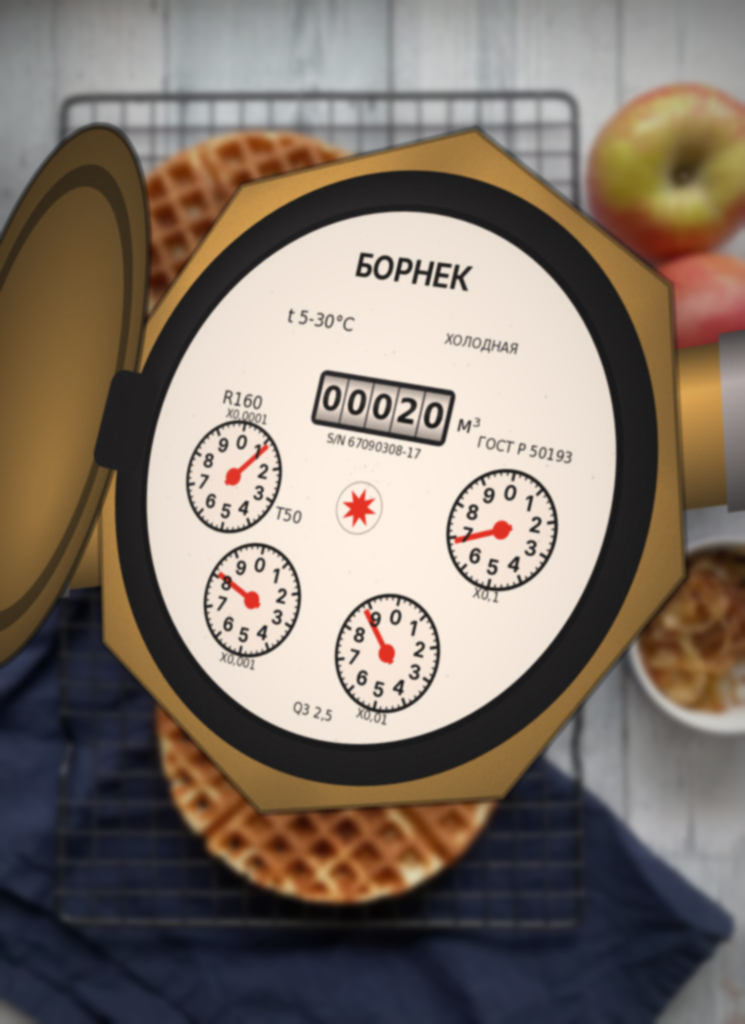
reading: 20.6881 (m³)
